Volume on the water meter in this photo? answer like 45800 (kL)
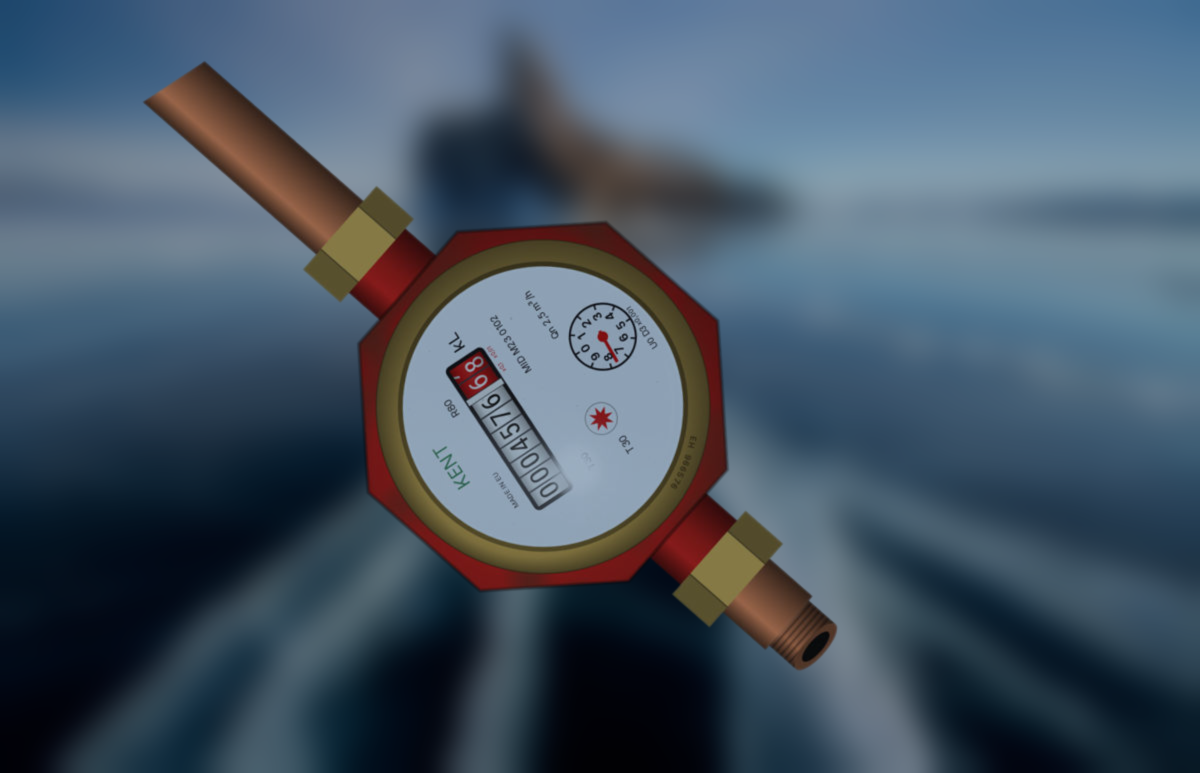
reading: 4576.677 (kL)
